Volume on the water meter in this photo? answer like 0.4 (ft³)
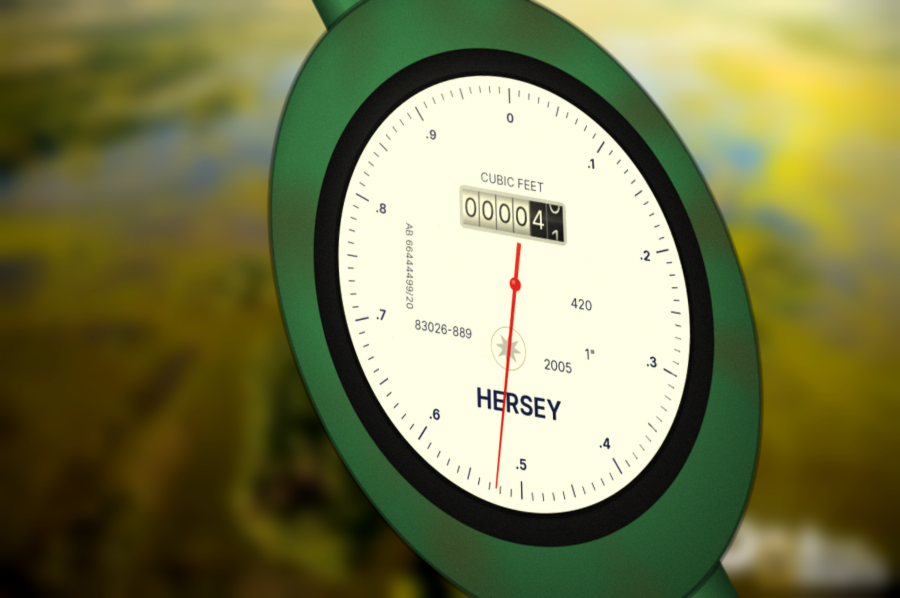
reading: 40.52 (ft³)
